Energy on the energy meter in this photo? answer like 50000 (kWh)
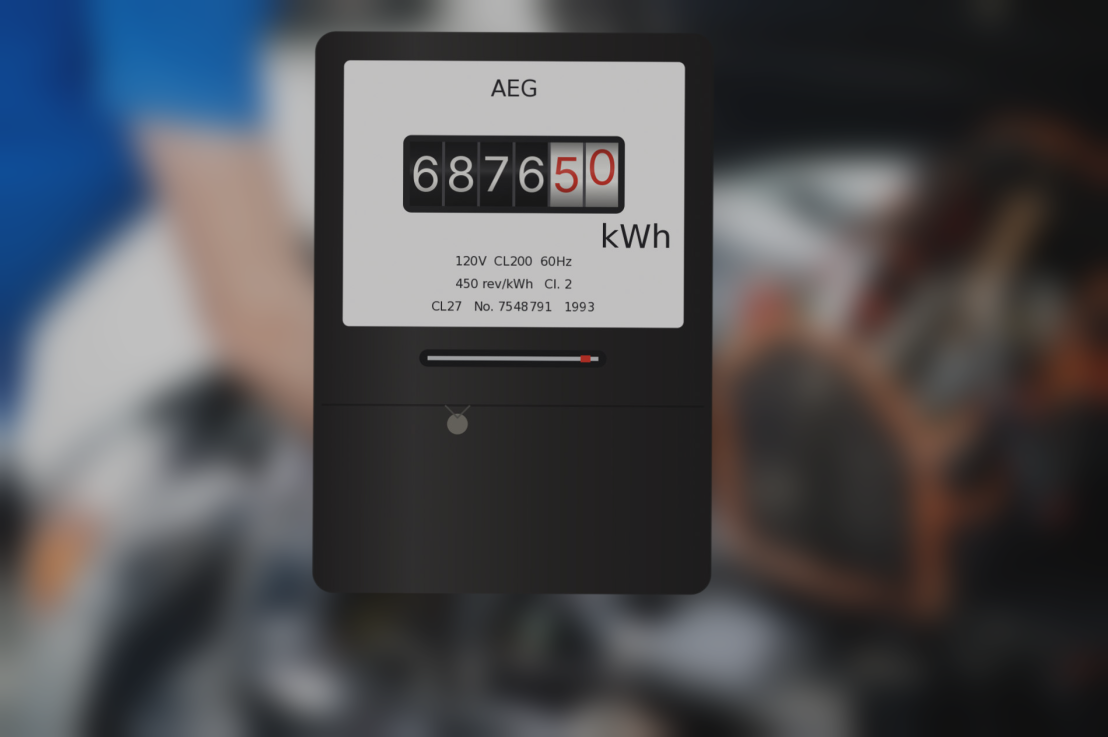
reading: 6876.50 (kWh)
